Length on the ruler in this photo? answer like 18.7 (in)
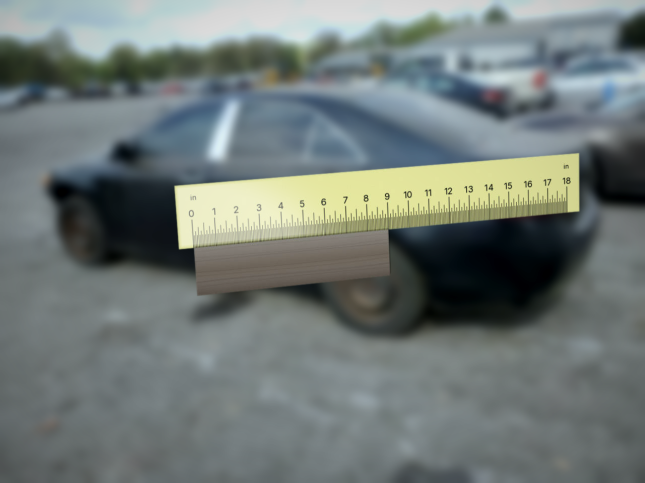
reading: 9 (in)
